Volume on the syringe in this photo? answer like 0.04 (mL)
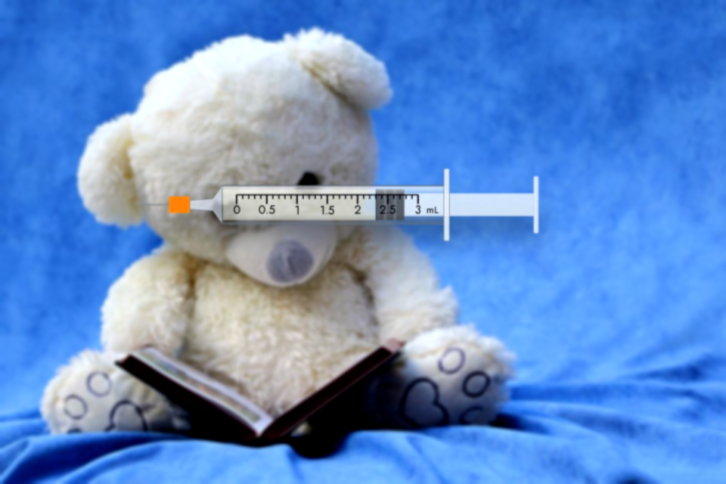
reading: 2.3 (mL)
